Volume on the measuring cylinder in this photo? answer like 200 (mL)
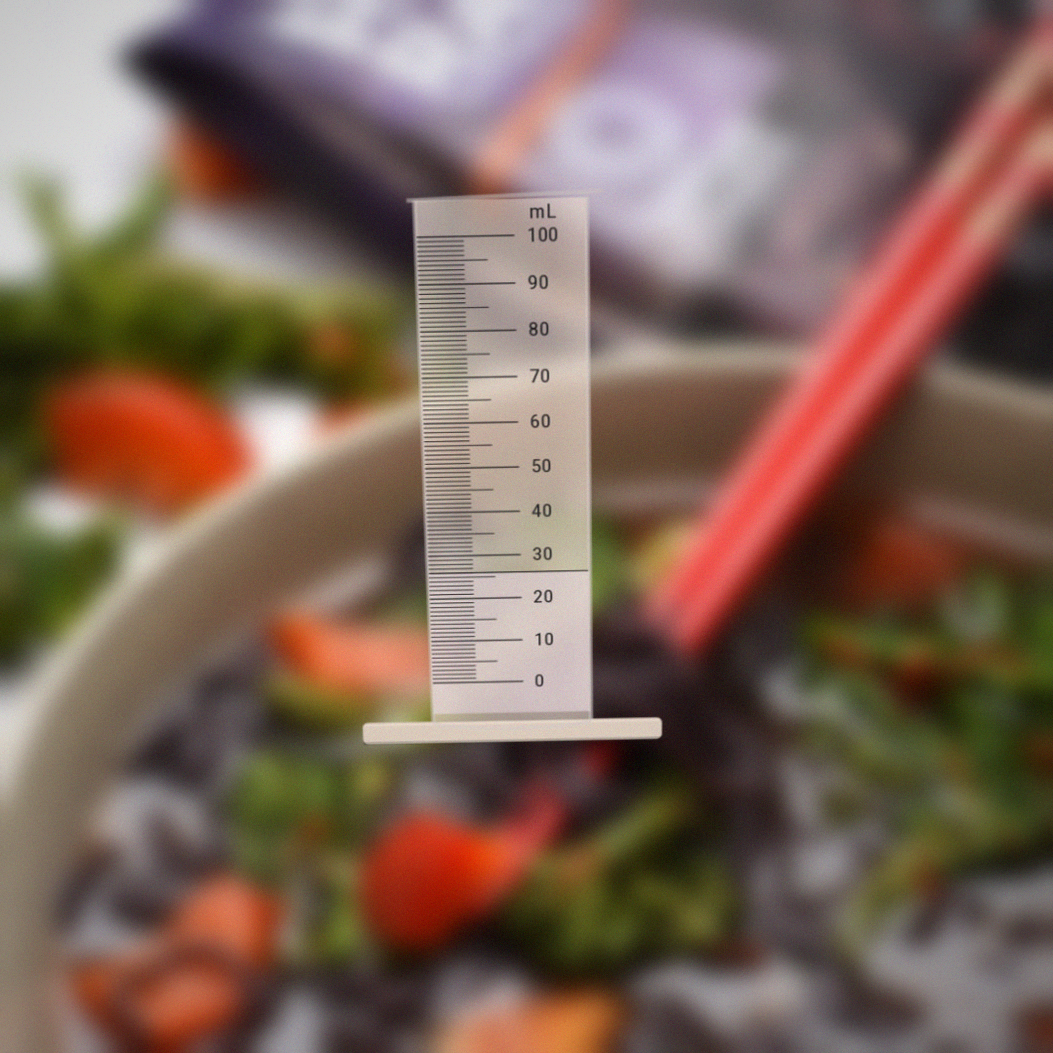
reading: 26 (mL)
